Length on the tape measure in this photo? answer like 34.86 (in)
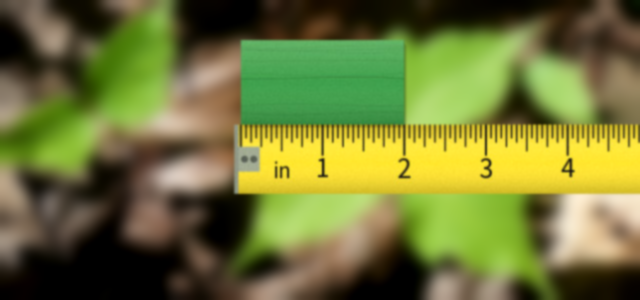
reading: 2 (in)
